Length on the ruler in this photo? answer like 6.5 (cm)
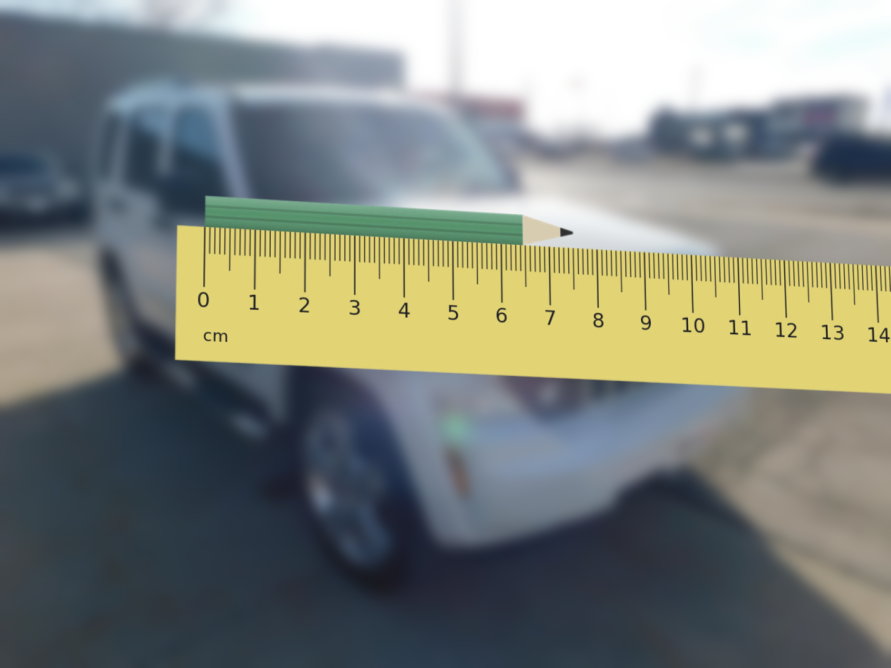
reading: 7.5 (cm)
